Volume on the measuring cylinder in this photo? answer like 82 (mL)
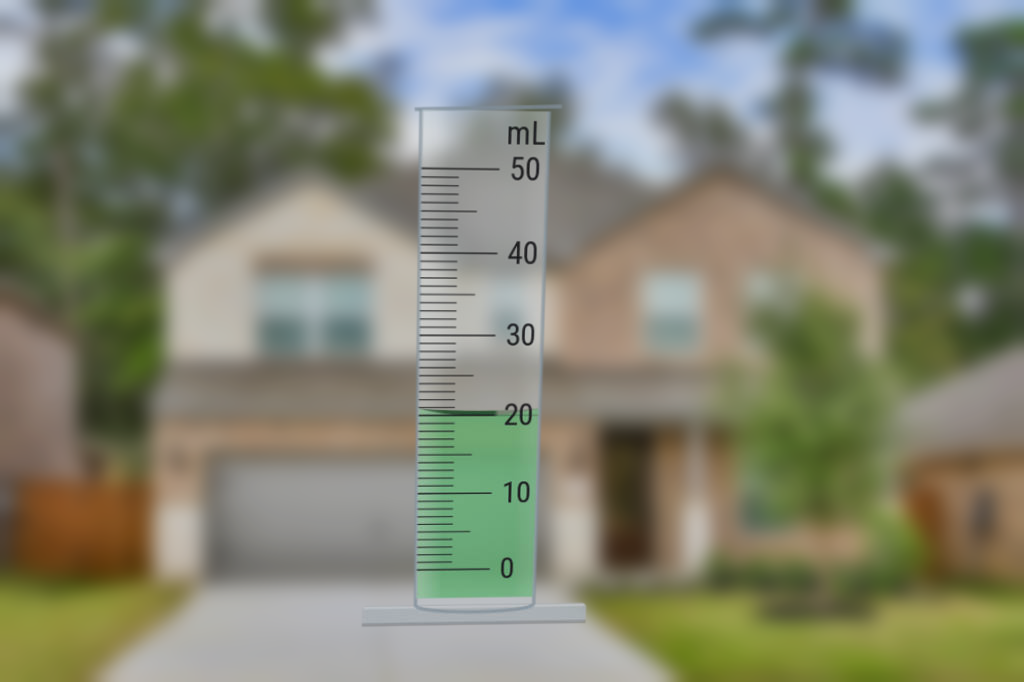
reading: 20 (mL)
